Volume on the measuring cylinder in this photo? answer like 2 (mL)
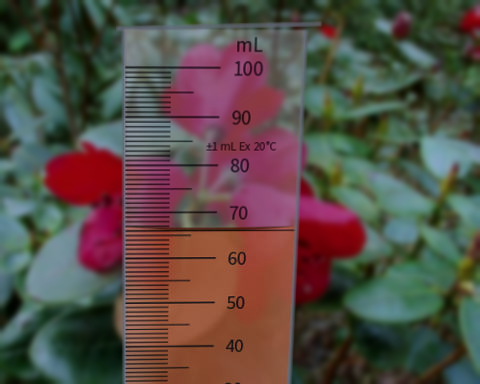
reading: 66 (mL)
